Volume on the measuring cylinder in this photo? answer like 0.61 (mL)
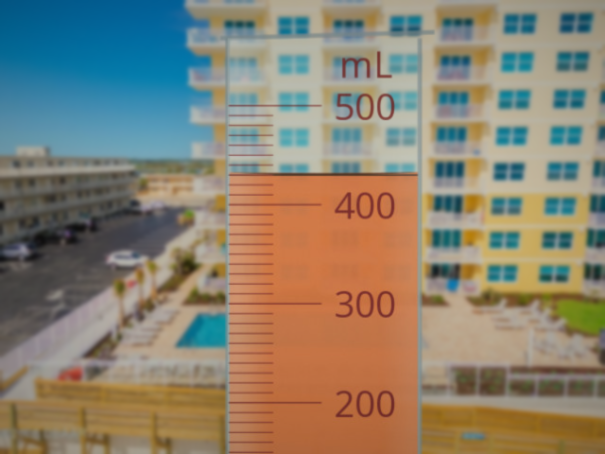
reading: 430 (mL)
